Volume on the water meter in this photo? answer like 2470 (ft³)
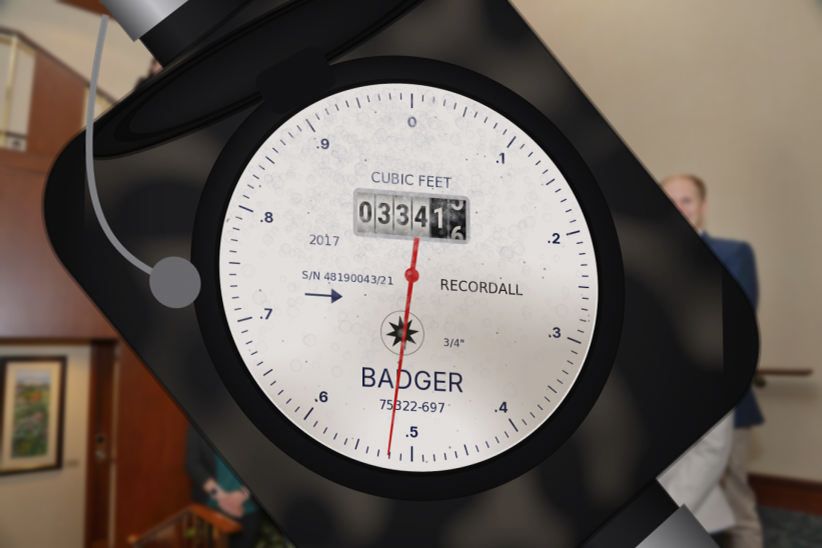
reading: 33415.52 (ft³)
